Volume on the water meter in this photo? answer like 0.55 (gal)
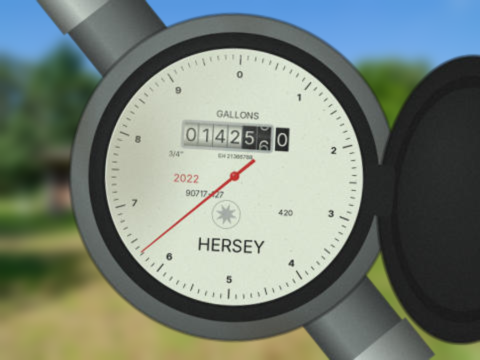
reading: 142556.3 (gal)
